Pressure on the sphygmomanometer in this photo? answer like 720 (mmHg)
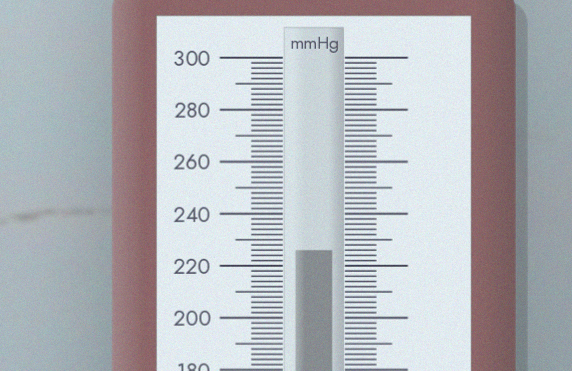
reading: 226 (mmHg)
